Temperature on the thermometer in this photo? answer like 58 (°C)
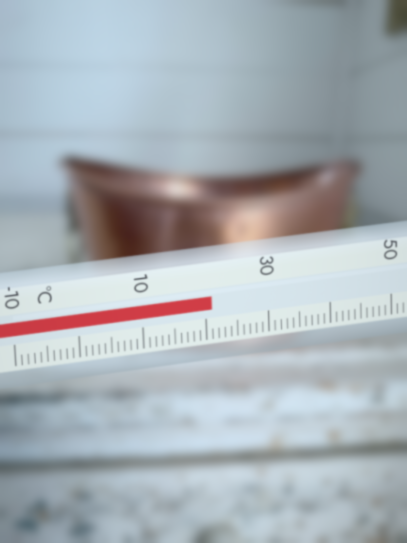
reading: 21 (°C)
